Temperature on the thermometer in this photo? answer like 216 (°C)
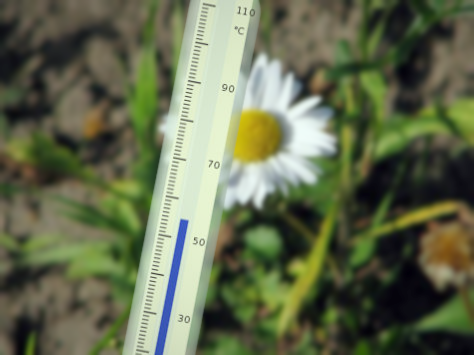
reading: 55 (°C)
